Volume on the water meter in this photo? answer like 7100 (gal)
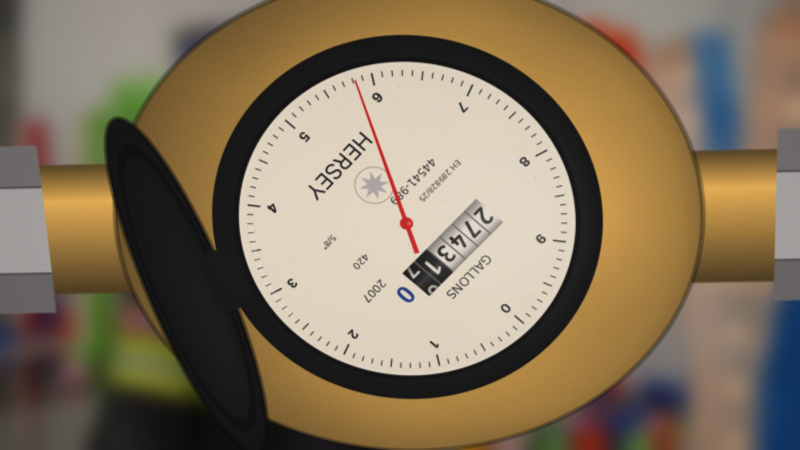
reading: 2743165.8 (gal)
